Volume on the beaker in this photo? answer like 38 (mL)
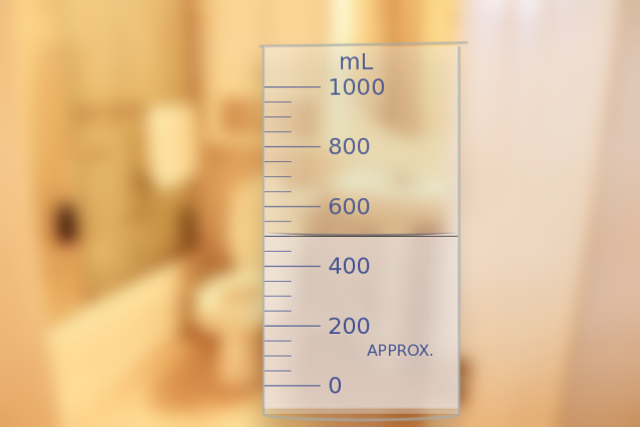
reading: 500 (mL)
